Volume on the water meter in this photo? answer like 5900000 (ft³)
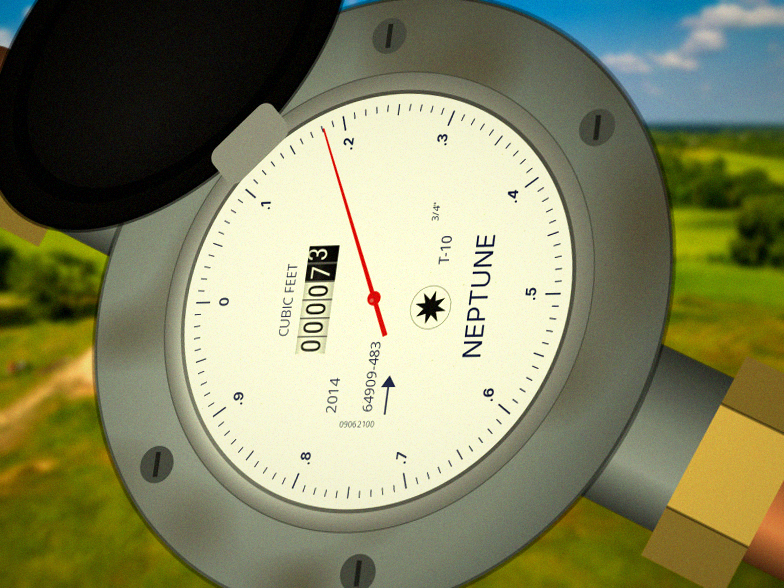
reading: 73.18 (ft³)
